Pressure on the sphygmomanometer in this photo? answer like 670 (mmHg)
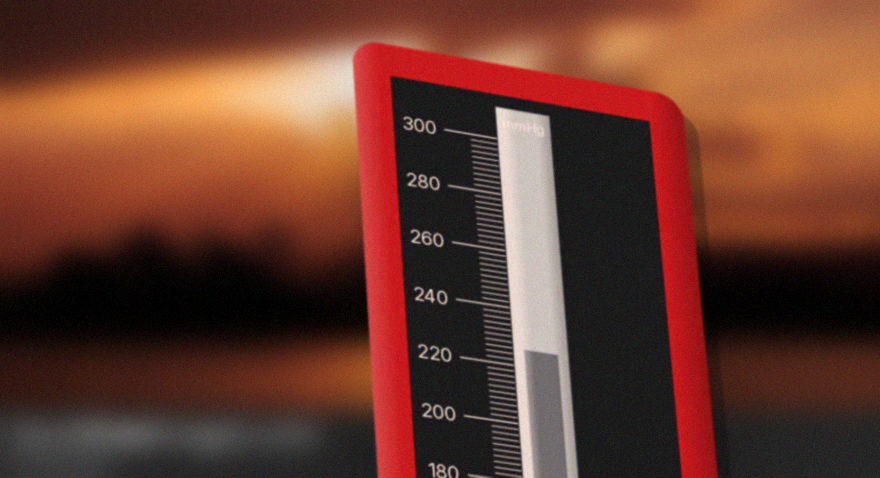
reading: 226 (mmHg)
